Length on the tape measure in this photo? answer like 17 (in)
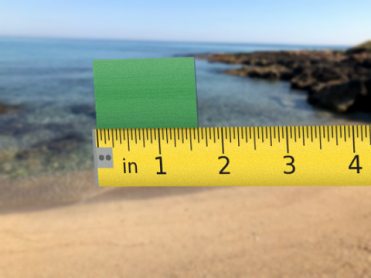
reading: 1.625 (in)
